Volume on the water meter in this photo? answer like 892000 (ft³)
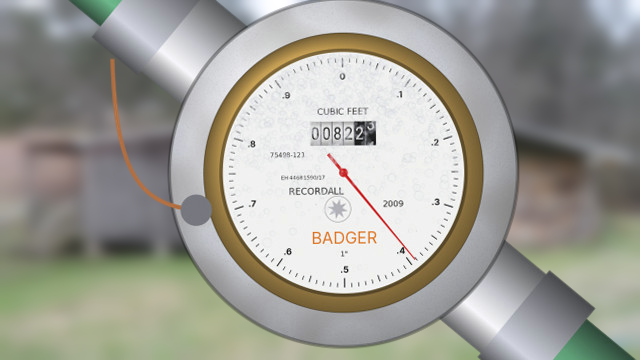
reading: 8223.39 (ft³)
